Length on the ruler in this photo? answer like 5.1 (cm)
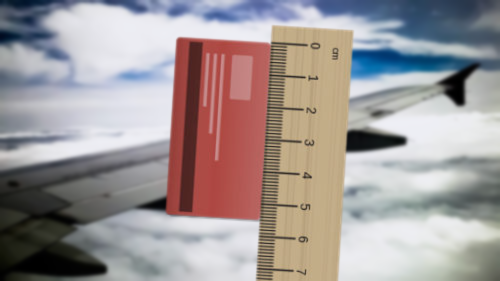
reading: 5.5 (cm)
